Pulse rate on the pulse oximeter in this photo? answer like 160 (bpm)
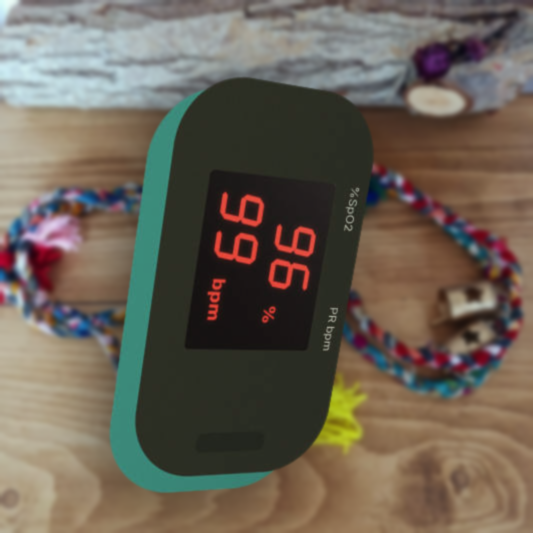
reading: 99 (bpm)
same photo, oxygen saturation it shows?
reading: 96 (%)
